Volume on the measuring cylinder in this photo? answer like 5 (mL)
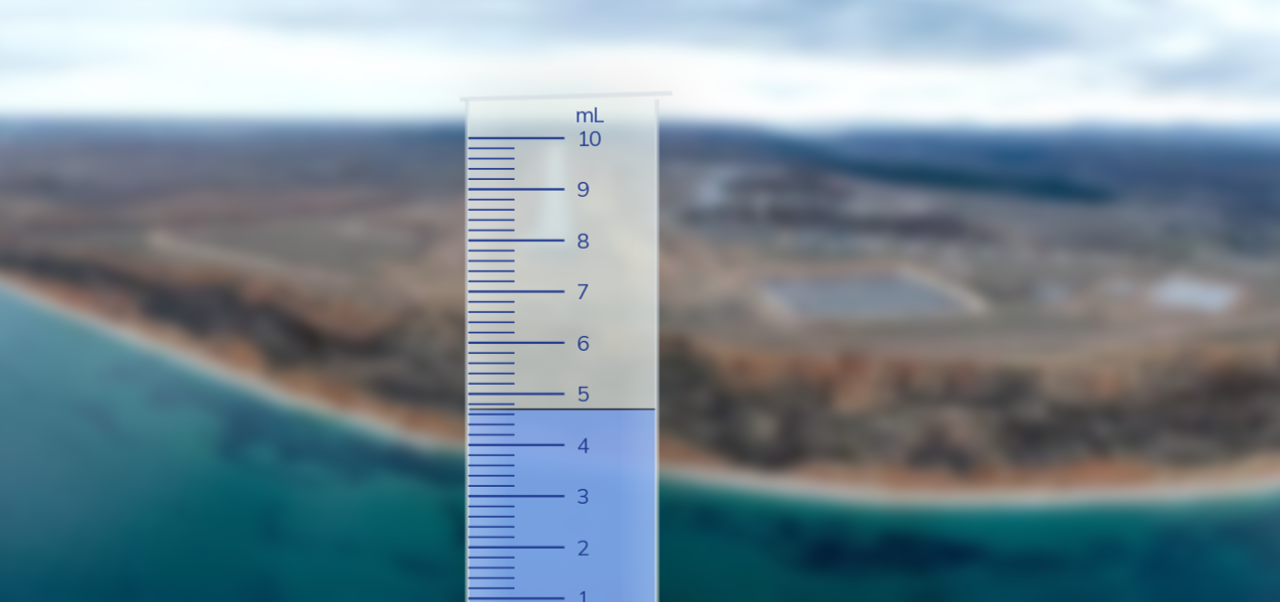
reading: 4.7 (mL)
